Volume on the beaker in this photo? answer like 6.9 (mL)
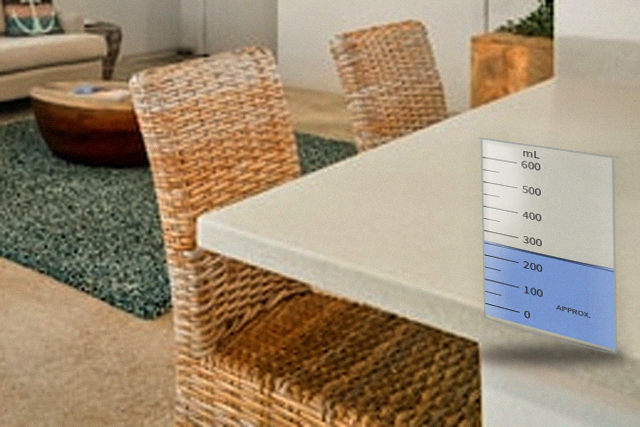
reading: 250 (mL)
